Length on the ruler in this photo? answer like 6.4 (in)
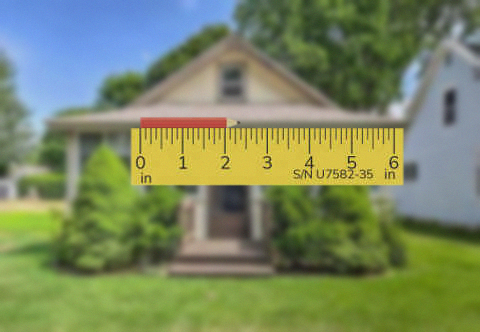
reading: 2.375 (in)
